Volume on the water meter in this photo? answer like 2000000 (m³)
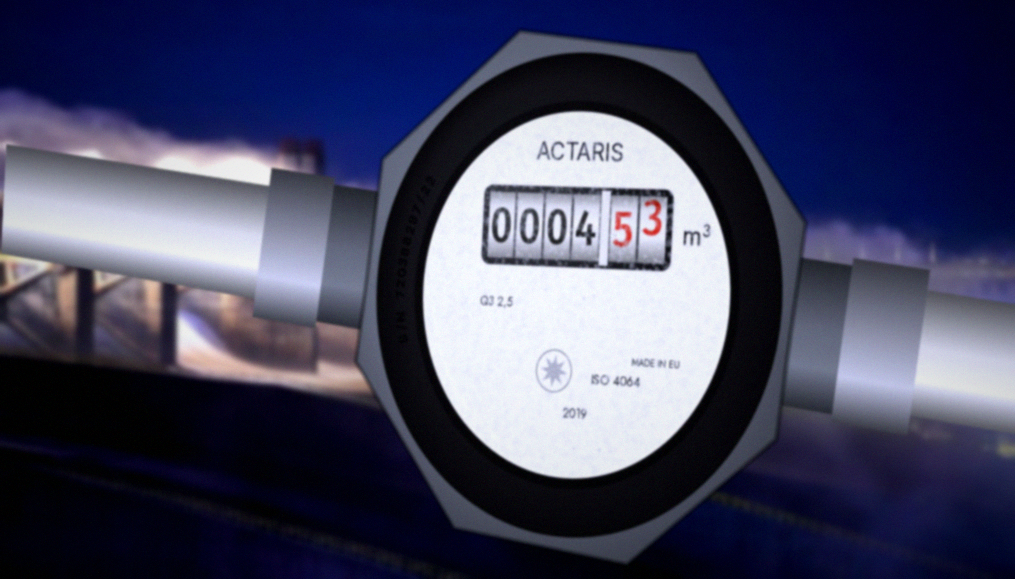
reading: 4.53 (m³)
